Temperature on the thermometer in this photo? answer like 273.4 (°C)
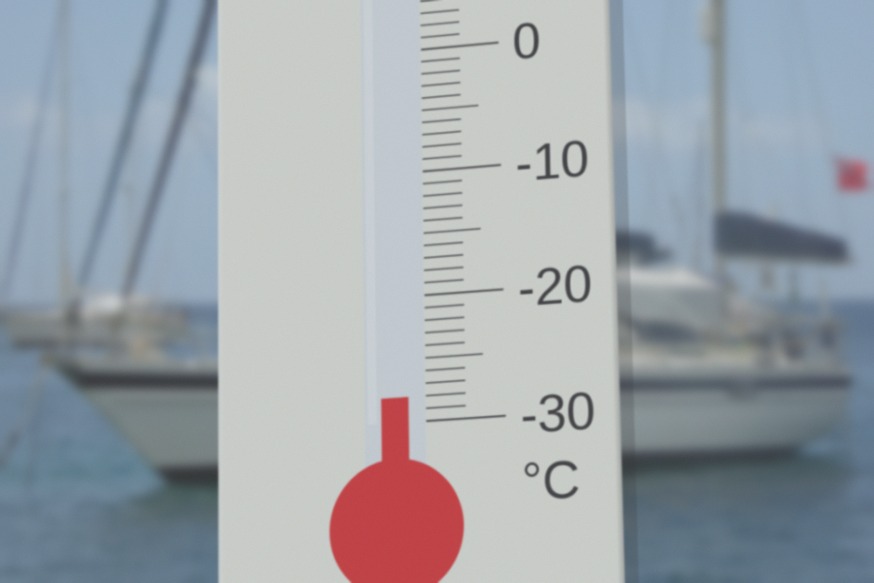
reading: -28 (°C)
